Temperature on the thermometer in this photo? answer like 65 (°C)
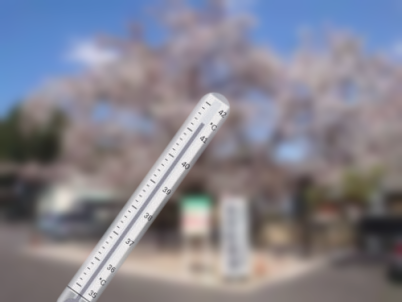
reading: 41.4 (°C)
